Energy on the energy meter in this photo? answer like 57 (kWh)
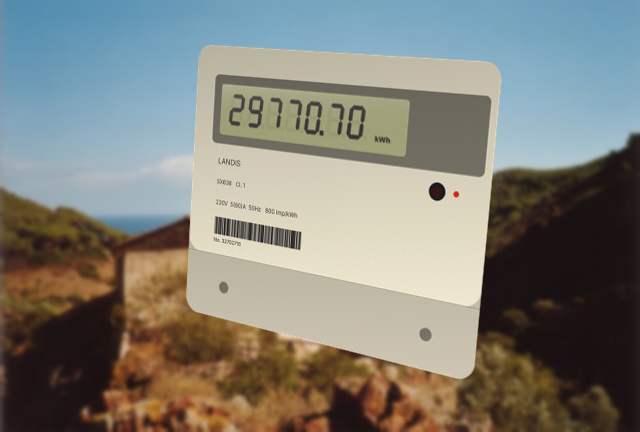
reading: 29770.70 (kWh)
